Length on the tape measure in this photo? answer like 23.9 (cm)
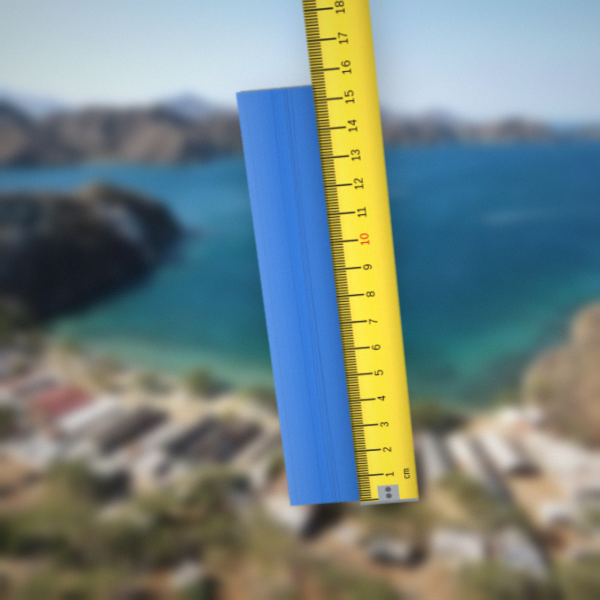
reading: 15.5 (cm)
